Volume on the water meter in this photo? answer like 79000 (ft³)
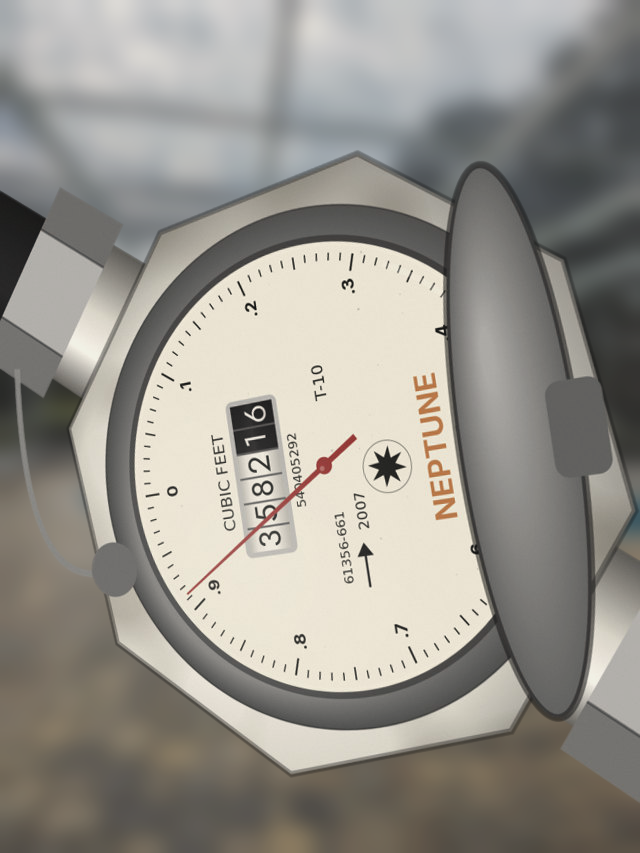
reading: 358215.91 (ft³)
